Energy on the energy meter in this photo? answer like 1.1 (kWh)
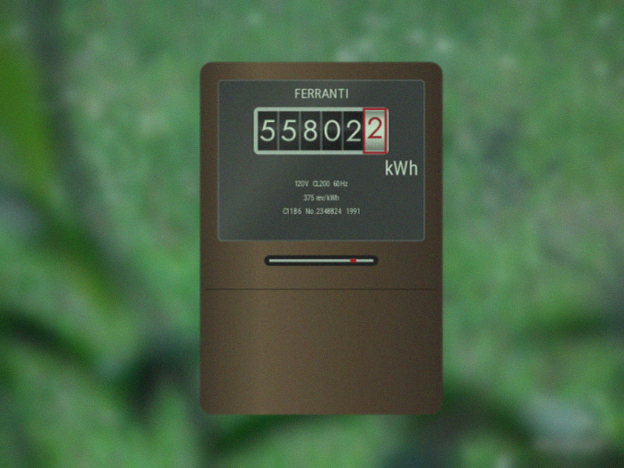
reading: 55802.2 (kWh)
